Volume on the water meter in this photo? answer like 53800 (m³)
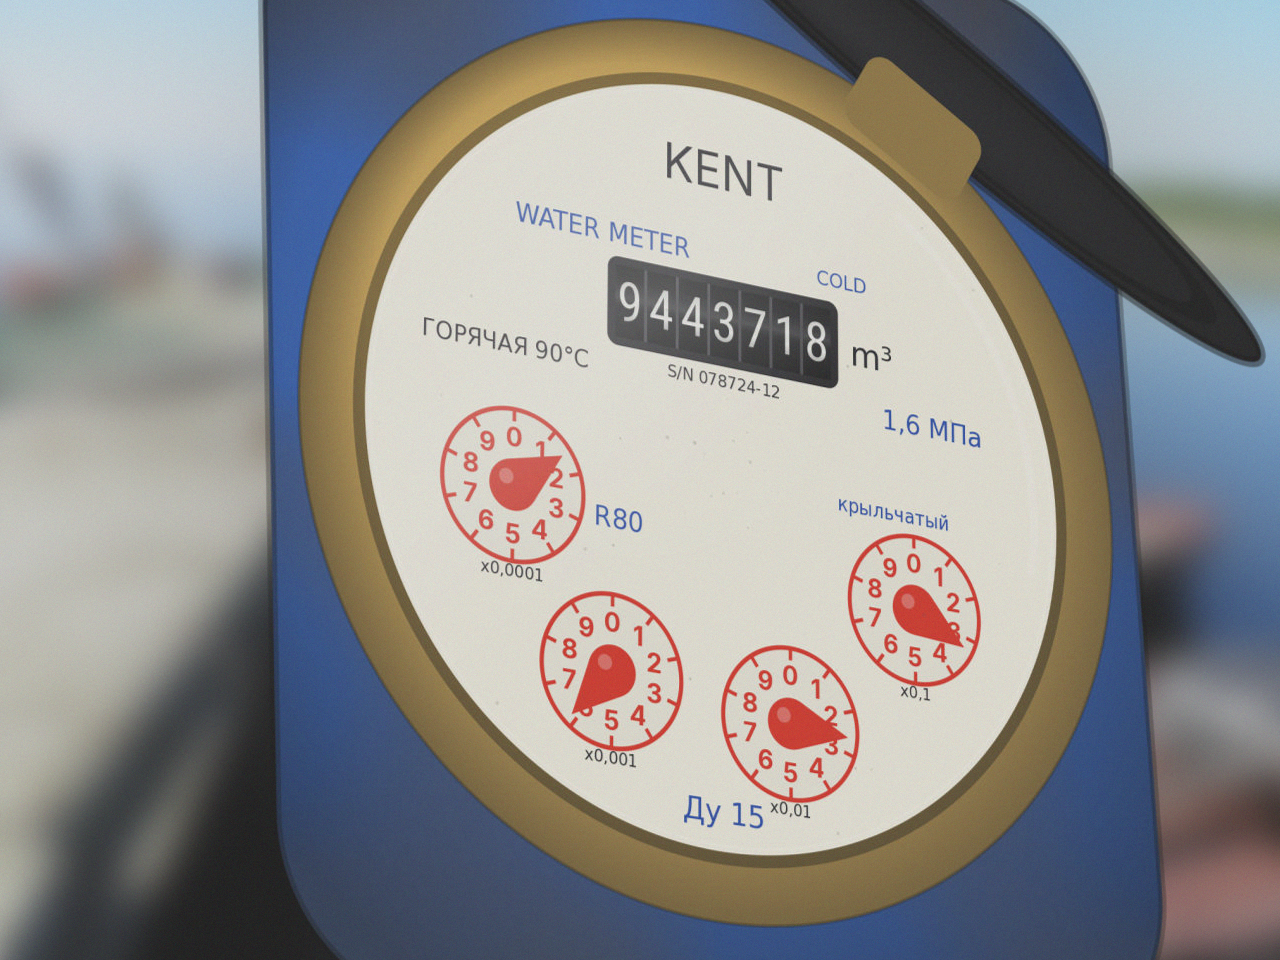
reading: 9443718.3261 (m³)
